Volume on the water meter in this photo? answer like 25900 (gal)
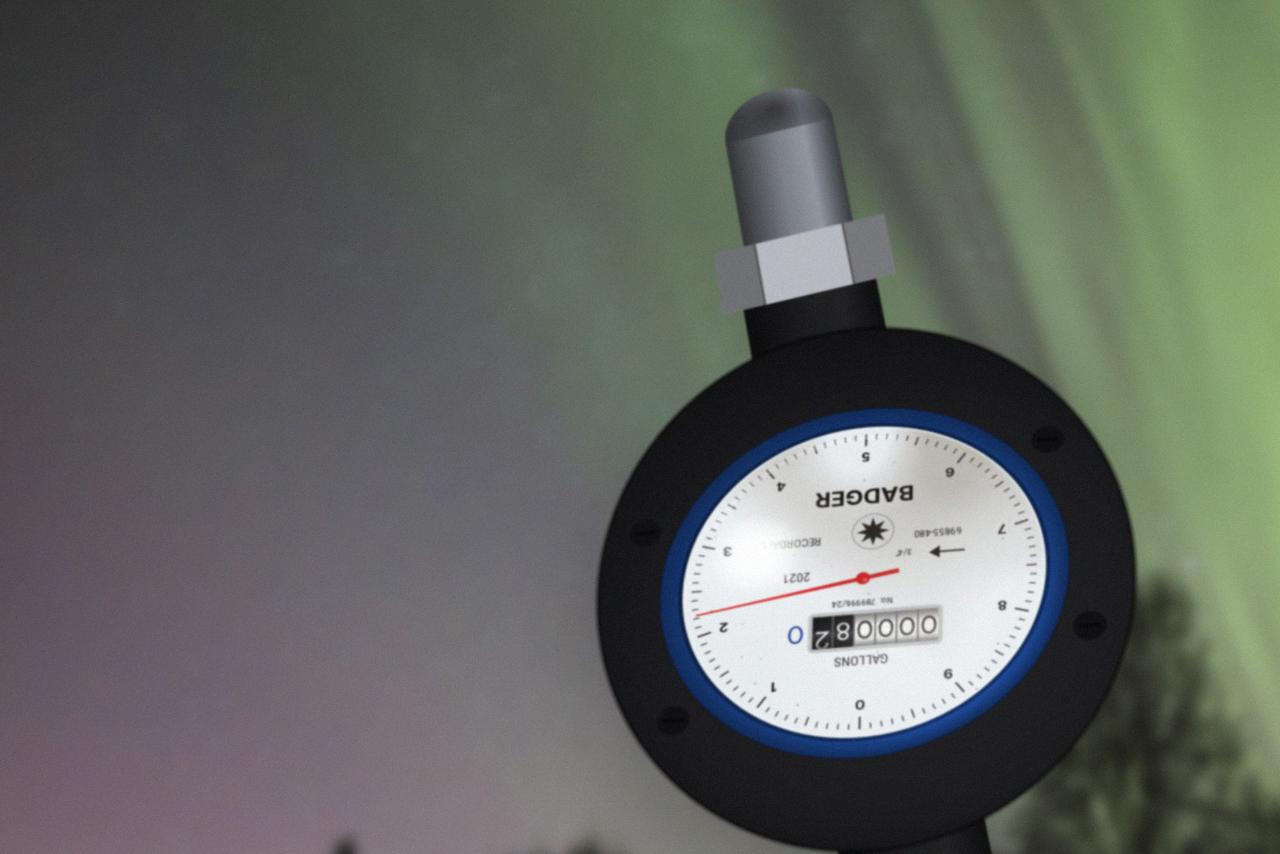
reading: 822.2 (gal)
